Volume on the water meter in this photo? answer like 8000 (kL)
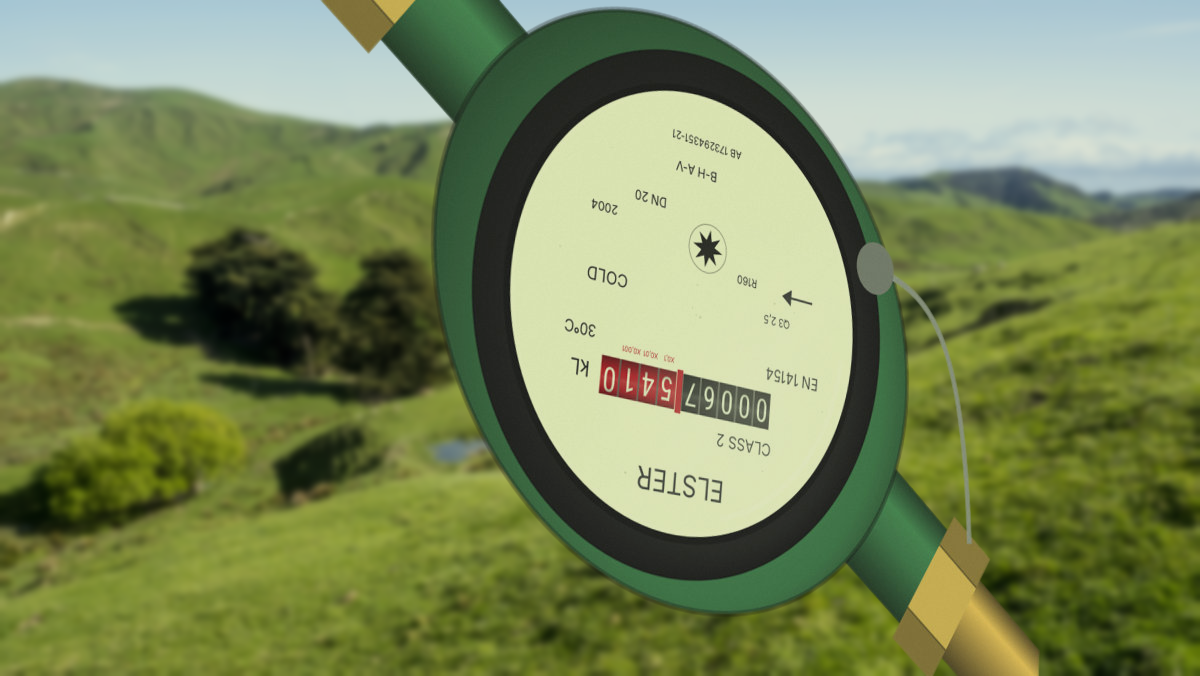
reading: 67.5410 (kL)
